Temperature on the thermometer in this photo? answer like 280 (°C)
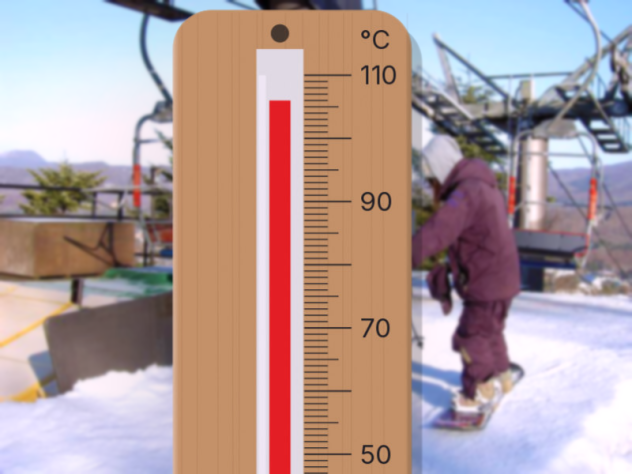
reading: 106 (°C)
